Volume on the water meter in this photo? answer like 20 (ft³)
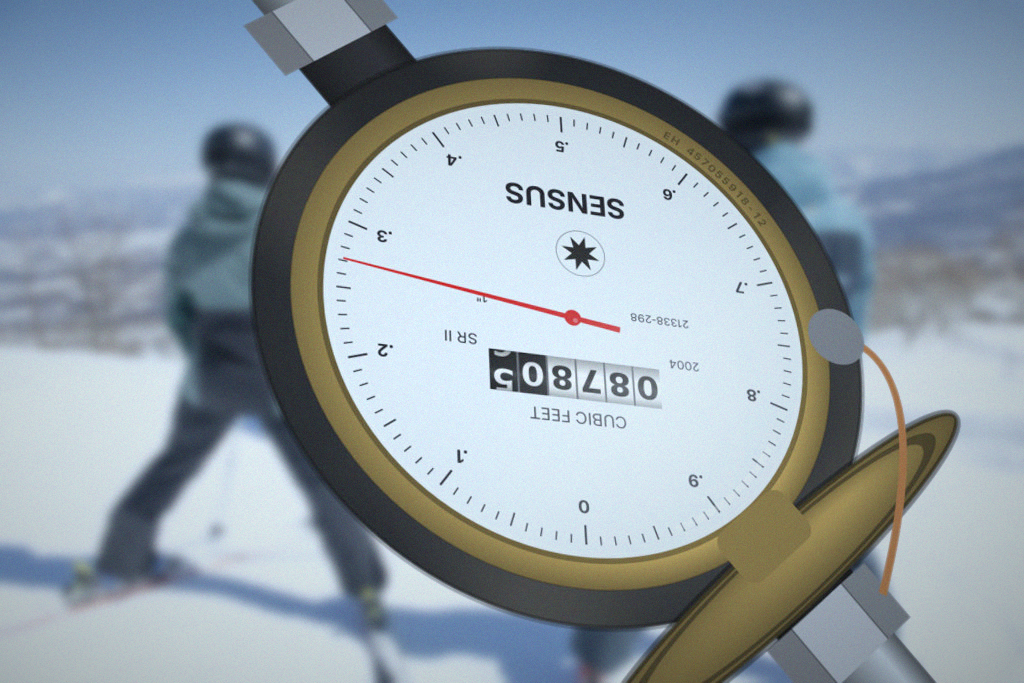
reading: 87805.27 (ft³)
